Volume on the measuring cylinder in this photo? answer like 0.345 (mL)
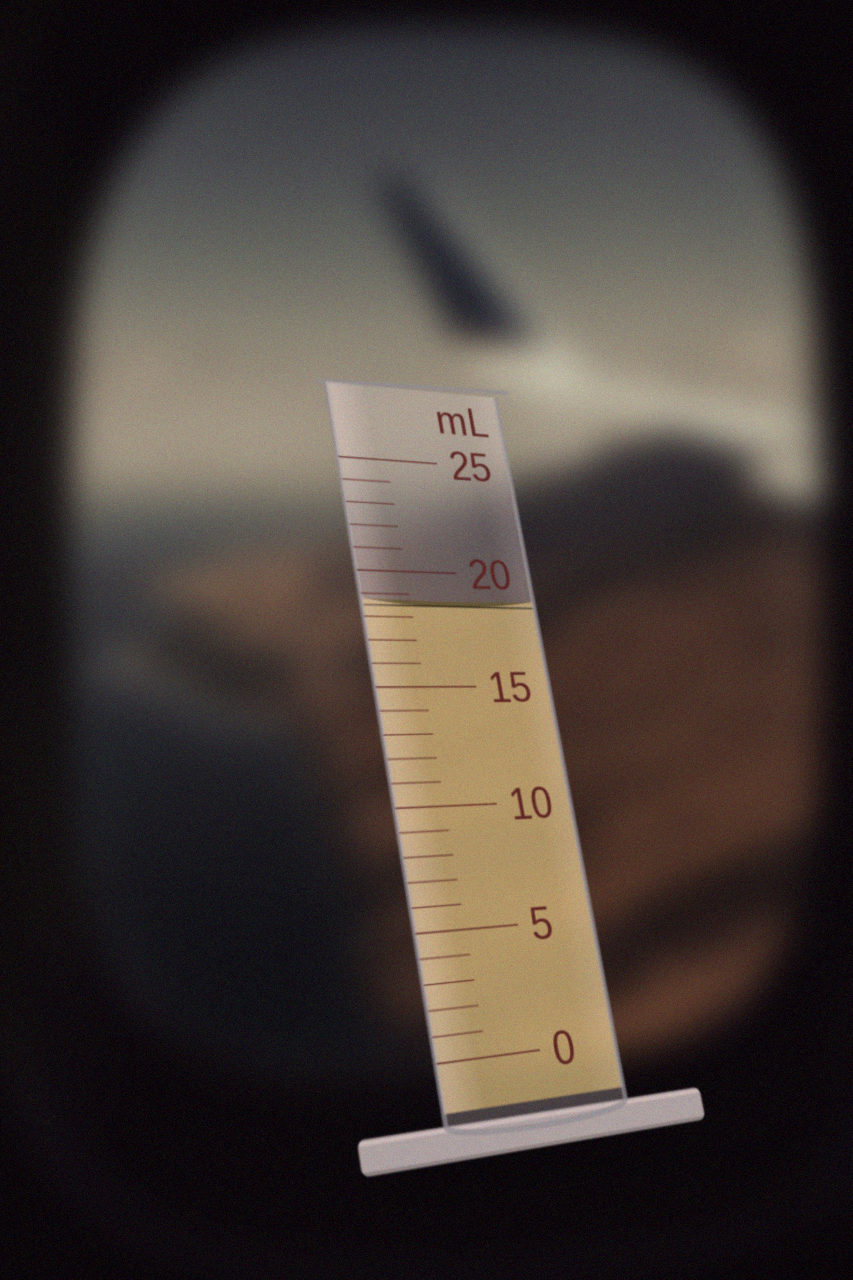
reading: 18.5 (mL)
